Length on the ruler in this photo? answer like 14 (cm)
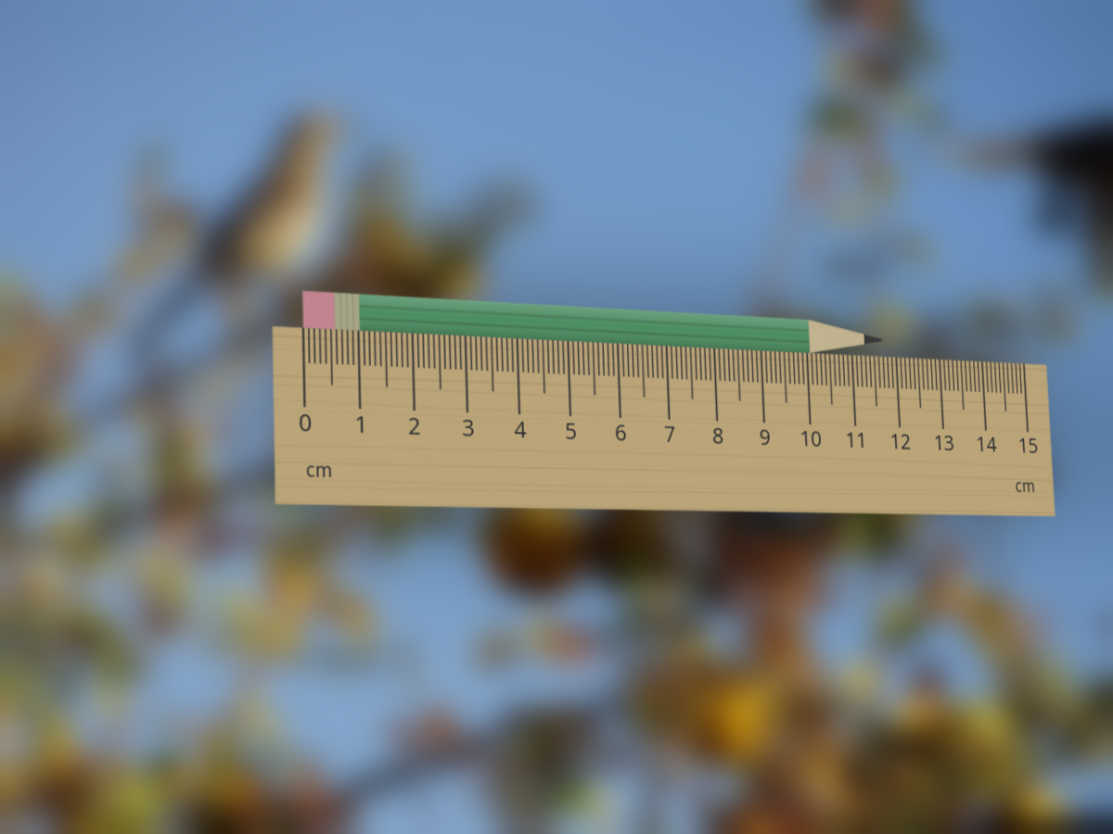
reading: 11.7 (cm)
